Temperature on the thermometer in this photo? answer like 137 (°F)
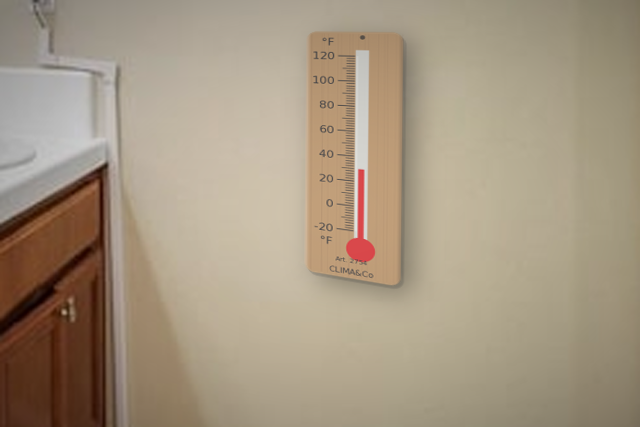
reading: 30 (°F)
